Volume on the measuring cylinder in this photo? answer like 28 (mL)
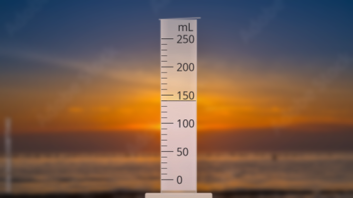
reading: 140 (mL)
